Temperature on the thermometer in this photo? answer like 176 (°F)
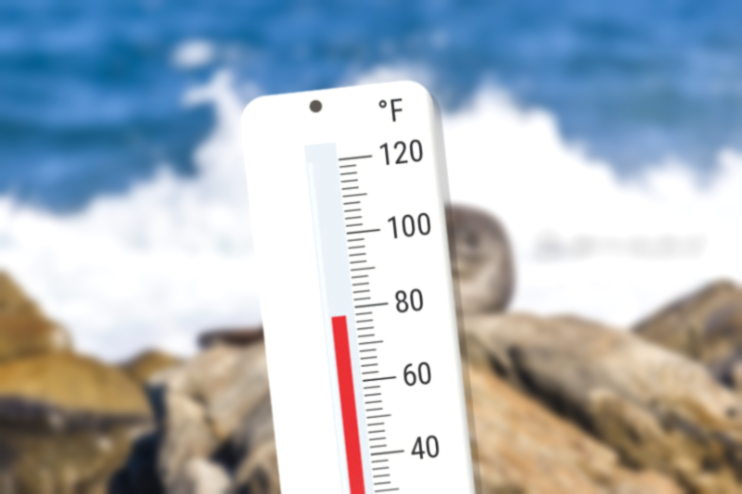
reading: 78 (°F)
